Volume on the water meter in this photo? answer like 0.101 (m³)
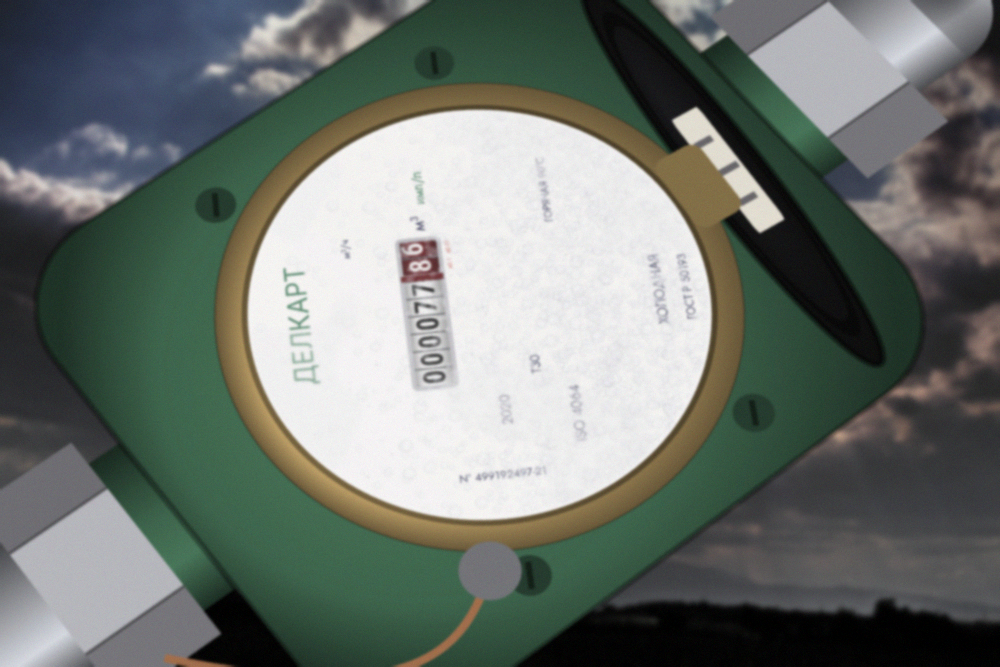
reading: 77.86 (m³)
